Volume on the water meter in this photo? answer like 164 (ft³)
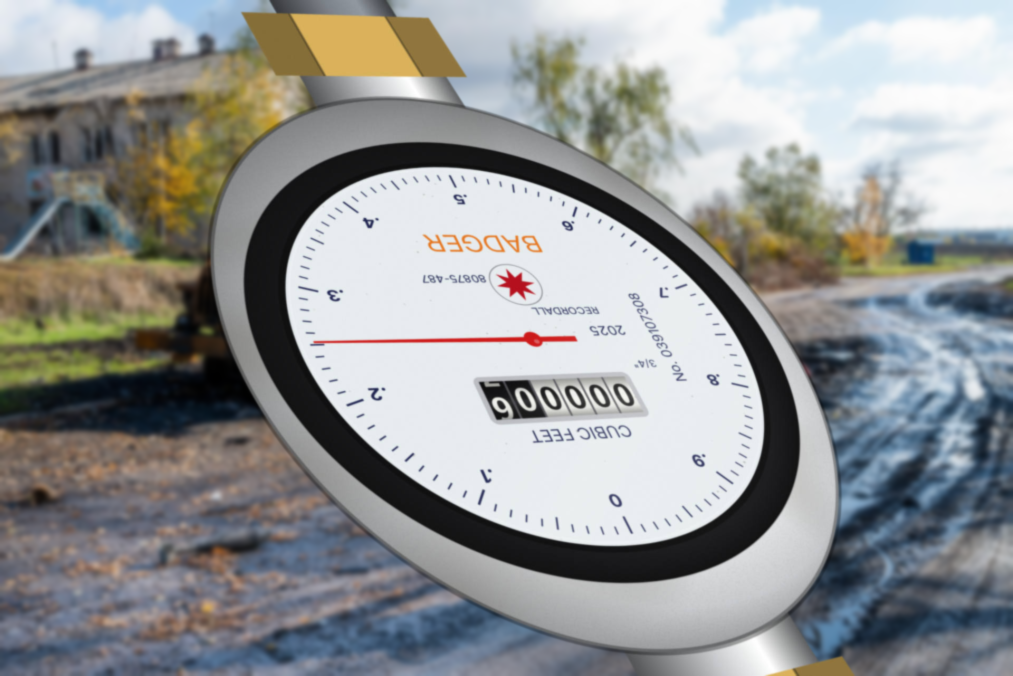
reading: 6.25 (ft³)
